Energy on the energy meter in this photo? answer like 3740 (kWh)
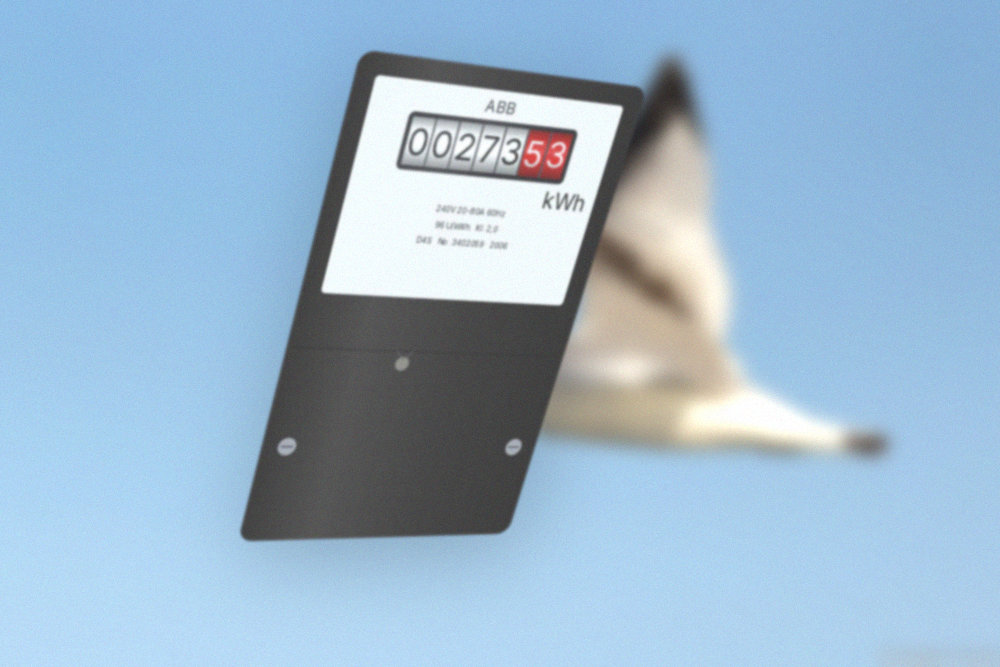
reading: 273.53 (kWh)
